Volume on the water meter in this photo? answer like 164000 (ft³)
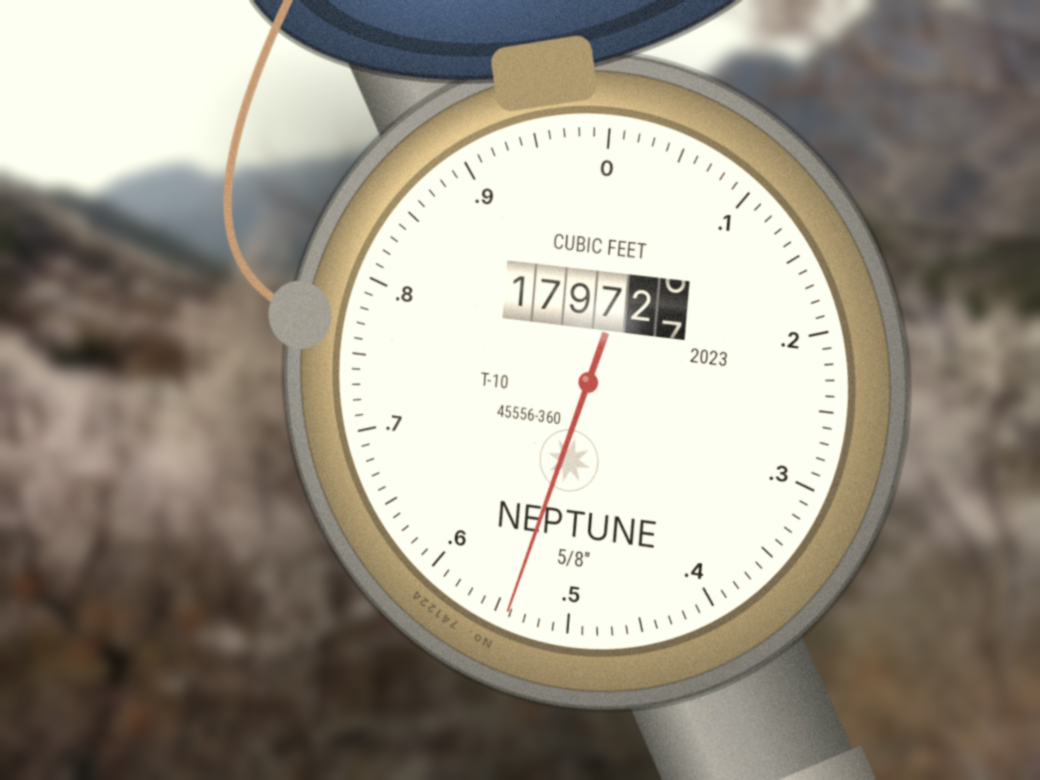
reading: 179726.54 (ft³)
